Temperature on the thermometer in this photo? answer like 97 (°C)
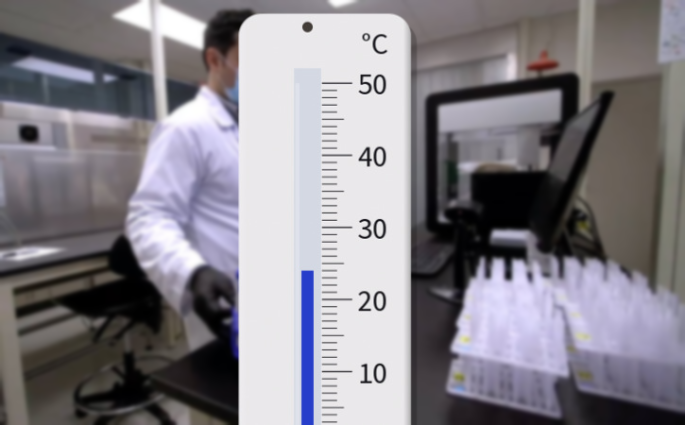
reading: 24 (°C)
